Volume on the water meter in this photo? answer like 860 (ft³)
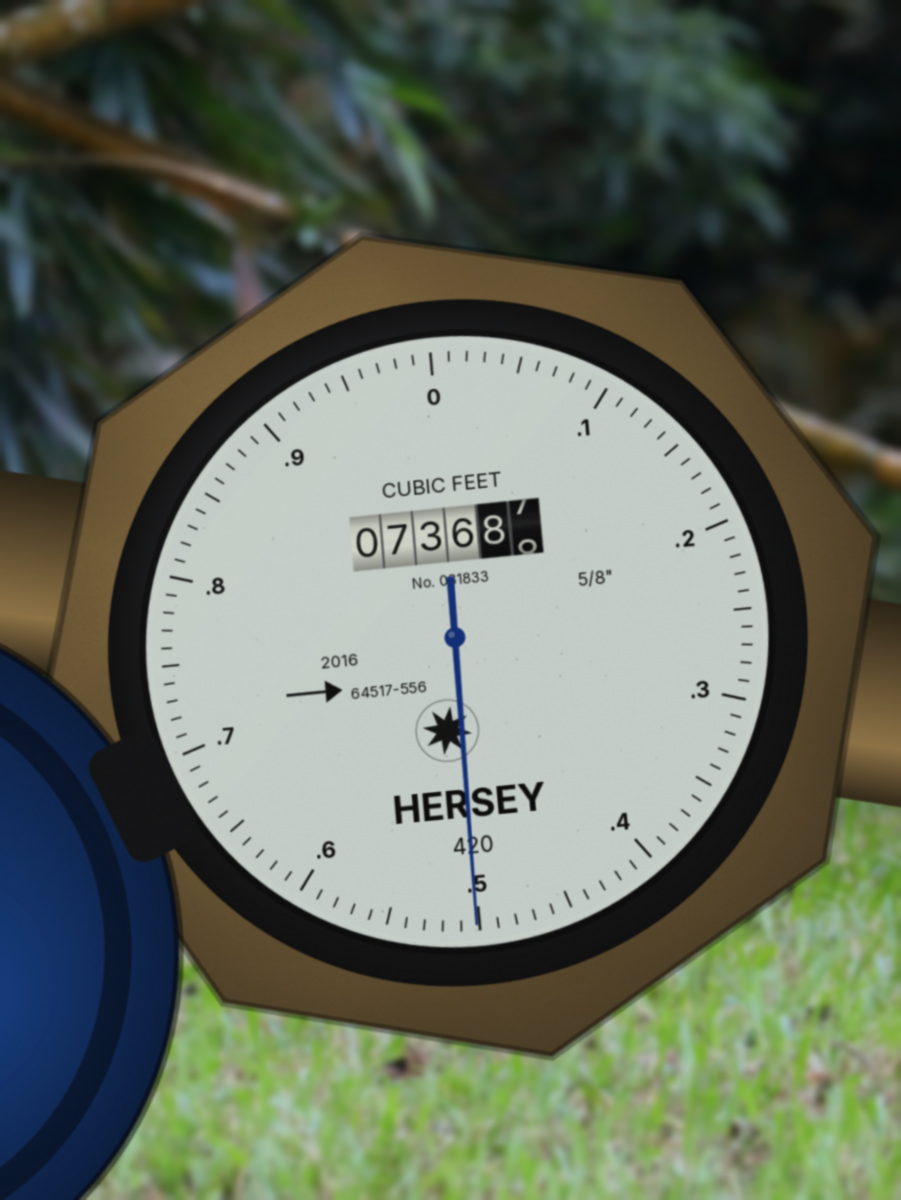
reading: 73687.50 (ft³)
